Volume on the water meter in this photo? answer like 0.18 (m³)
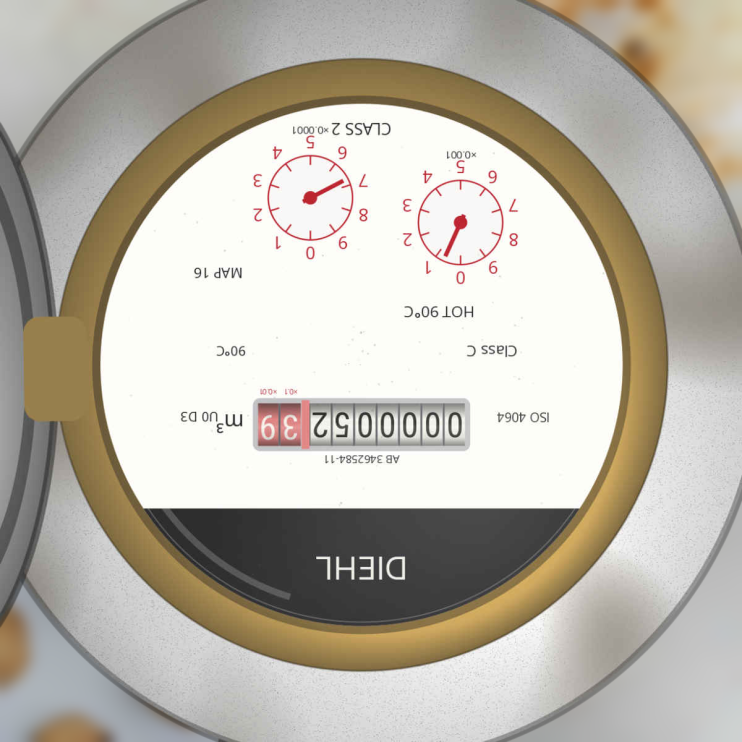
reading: 52.3906 (m³)
